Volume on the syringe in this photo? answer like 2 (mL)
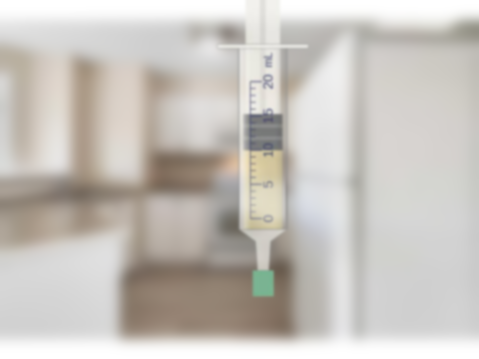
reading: 10 (mL)
